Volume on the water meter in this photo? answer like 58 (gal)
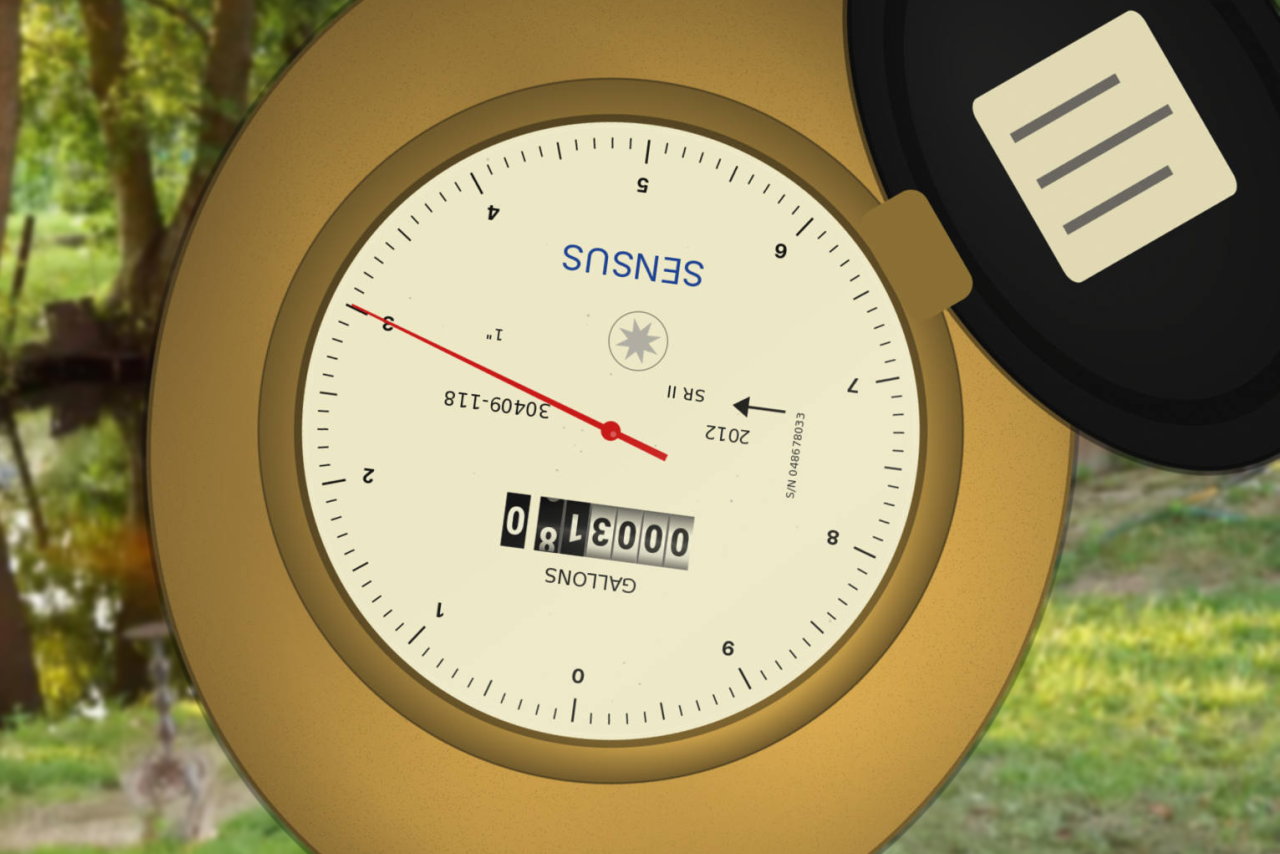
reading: 3183.0 (gal)
